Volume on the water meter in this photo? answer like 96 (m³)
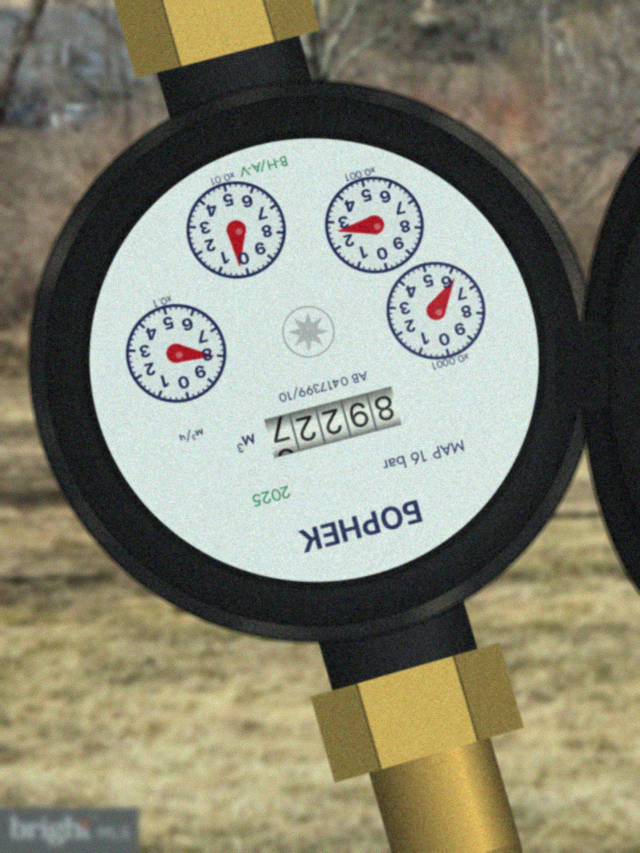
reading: 89226.8026 (m³)
